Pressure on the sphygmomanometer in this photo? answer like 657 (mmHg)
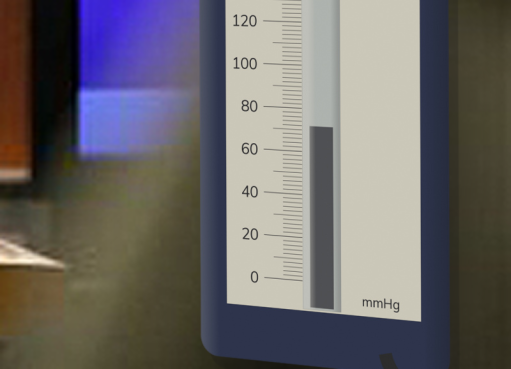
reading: 72 (mmHg)
